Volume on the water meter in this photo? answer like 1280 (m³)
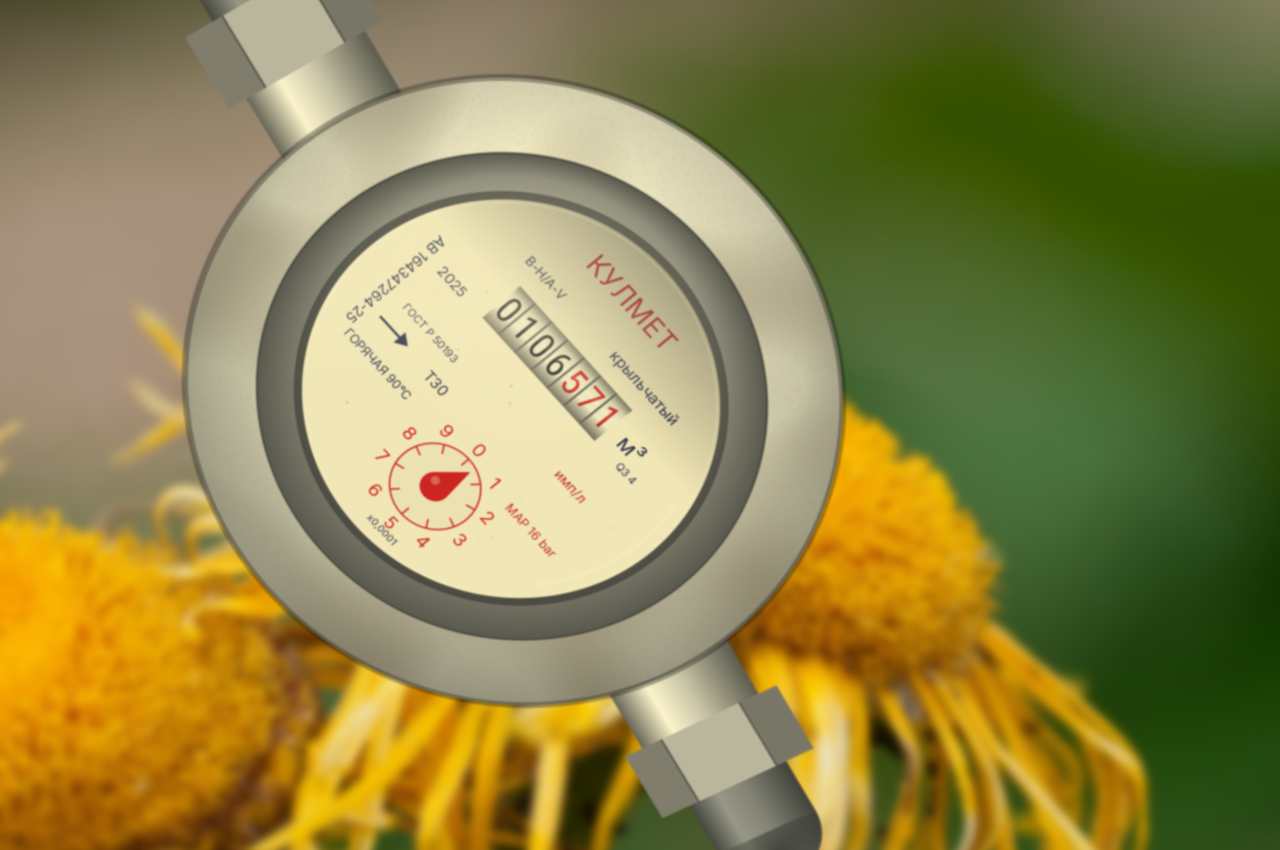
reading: 106.5710 (m³)
